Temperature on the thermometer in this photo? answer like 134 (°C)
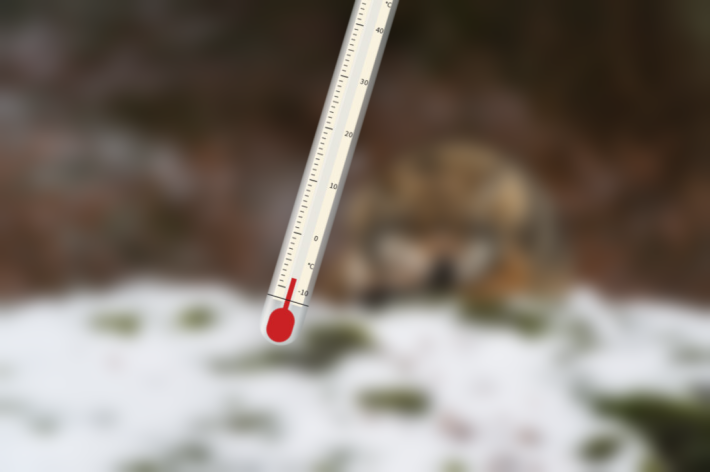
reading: -8 (°C)
